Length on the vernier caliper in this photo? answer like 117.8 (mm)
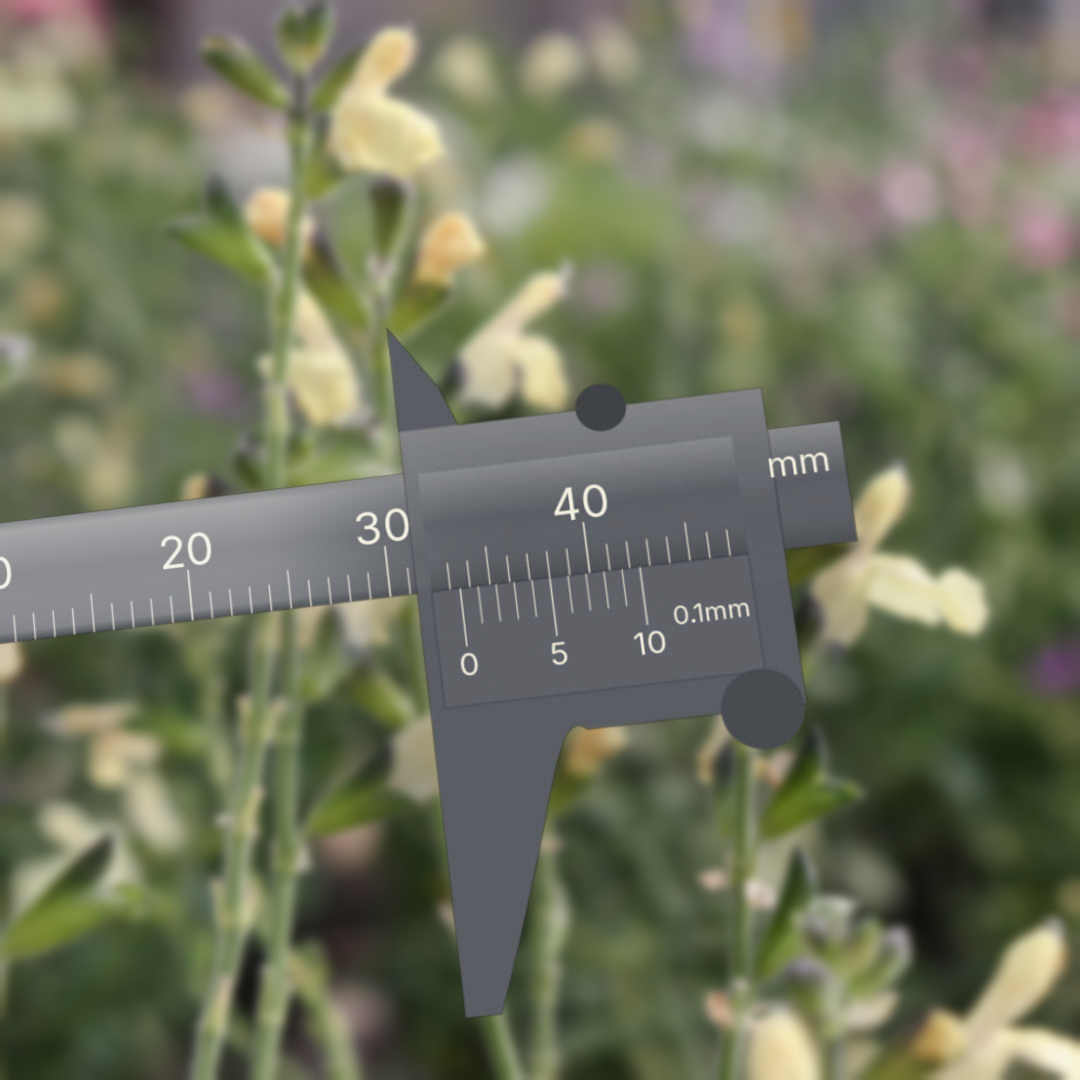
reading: 33.5 (mm)
